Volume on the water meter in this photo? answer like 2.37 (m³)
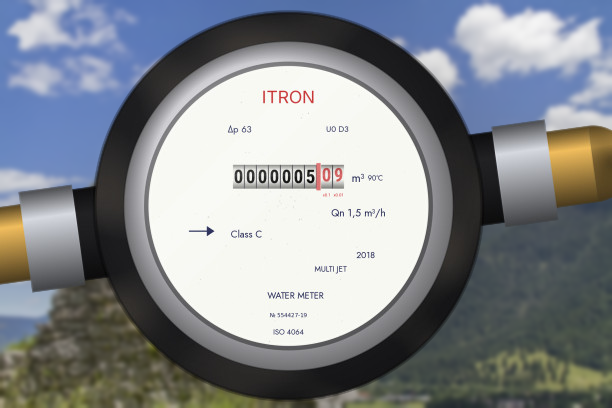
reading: 5.09 (m³)
